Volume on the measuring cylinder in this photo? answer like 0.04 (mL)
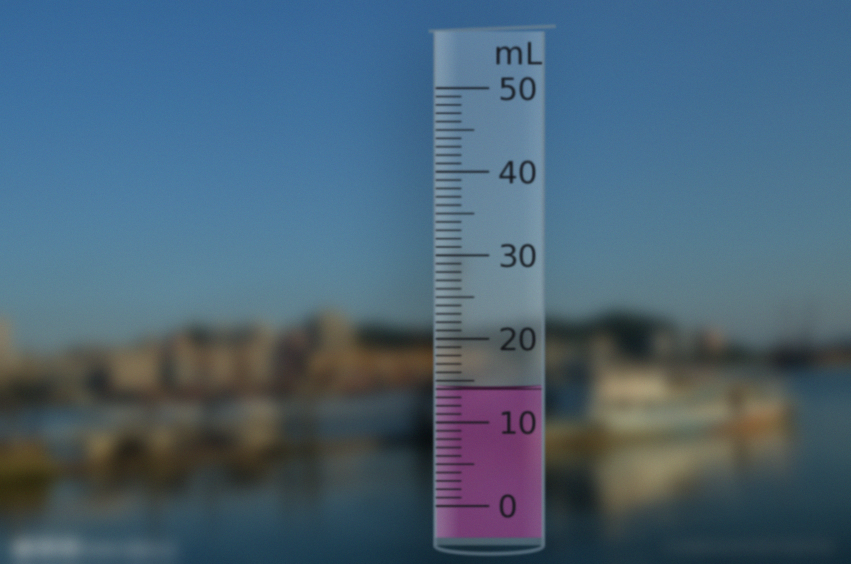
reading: 14 (mL)
